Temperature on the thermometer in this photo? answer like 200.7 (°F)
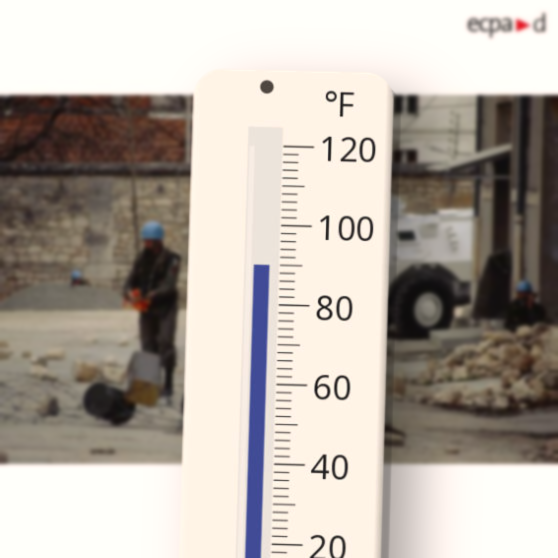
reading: 90 (°F)
